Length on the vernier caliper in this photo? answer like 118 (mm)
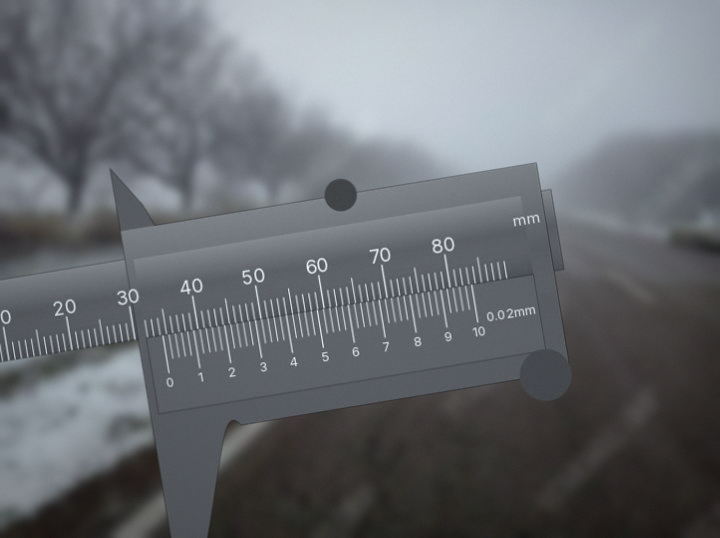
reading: 34.4 (mm)
